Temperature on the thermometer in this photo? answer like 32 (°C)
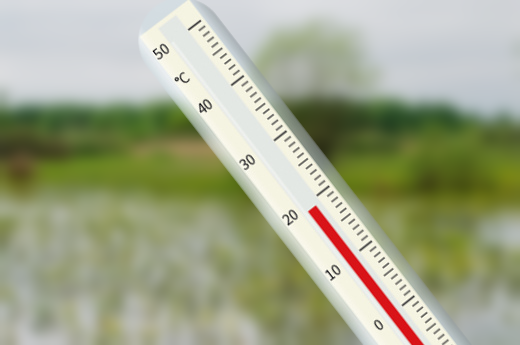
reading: 19 (°C)
